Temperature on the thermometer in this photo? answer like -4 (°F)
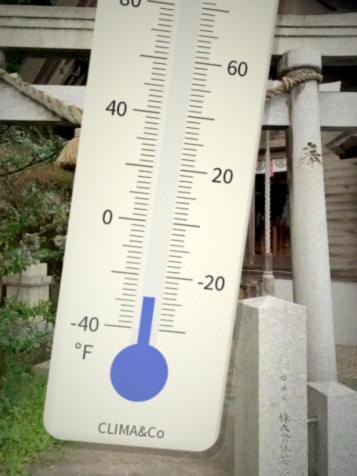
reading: -28 (°F)
